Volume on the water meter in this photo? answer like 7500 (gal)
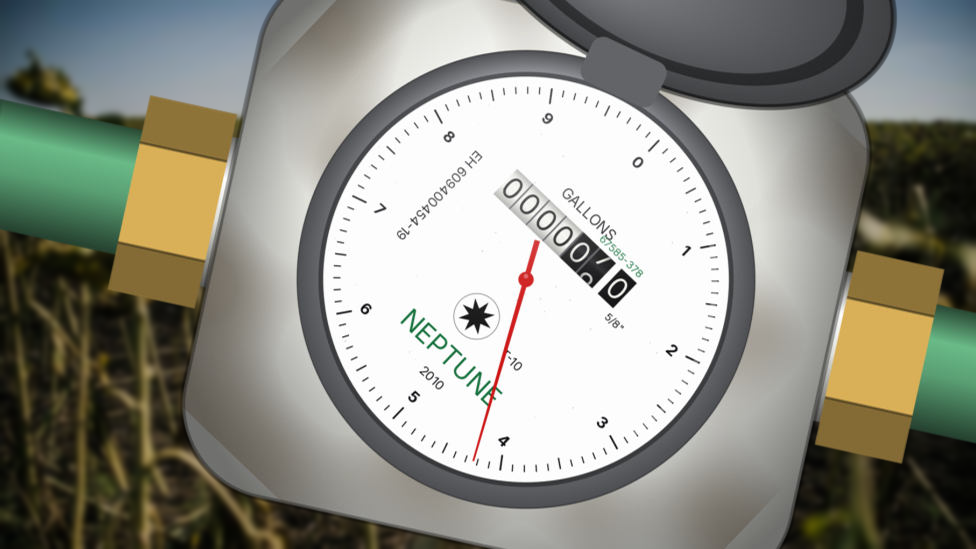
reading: 74.2 (gal)
